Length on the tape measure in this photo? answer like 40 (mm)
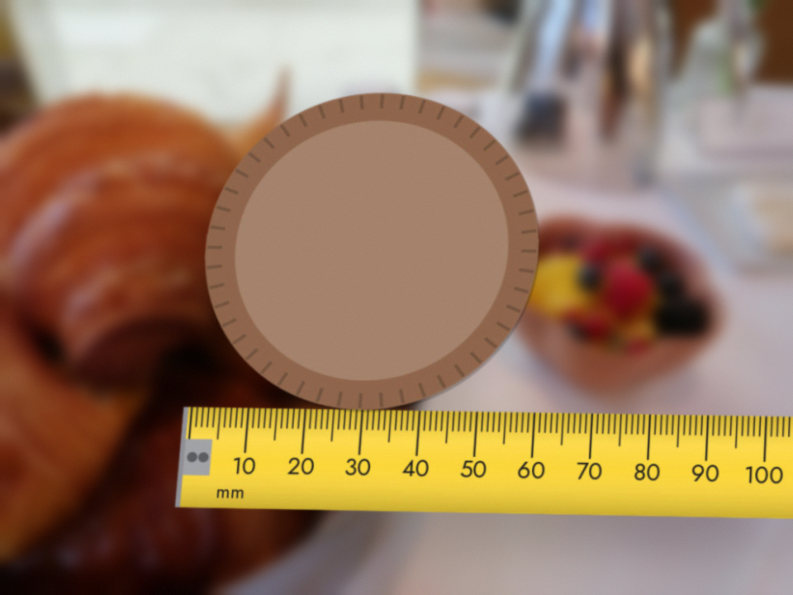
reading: 59 (mm)
